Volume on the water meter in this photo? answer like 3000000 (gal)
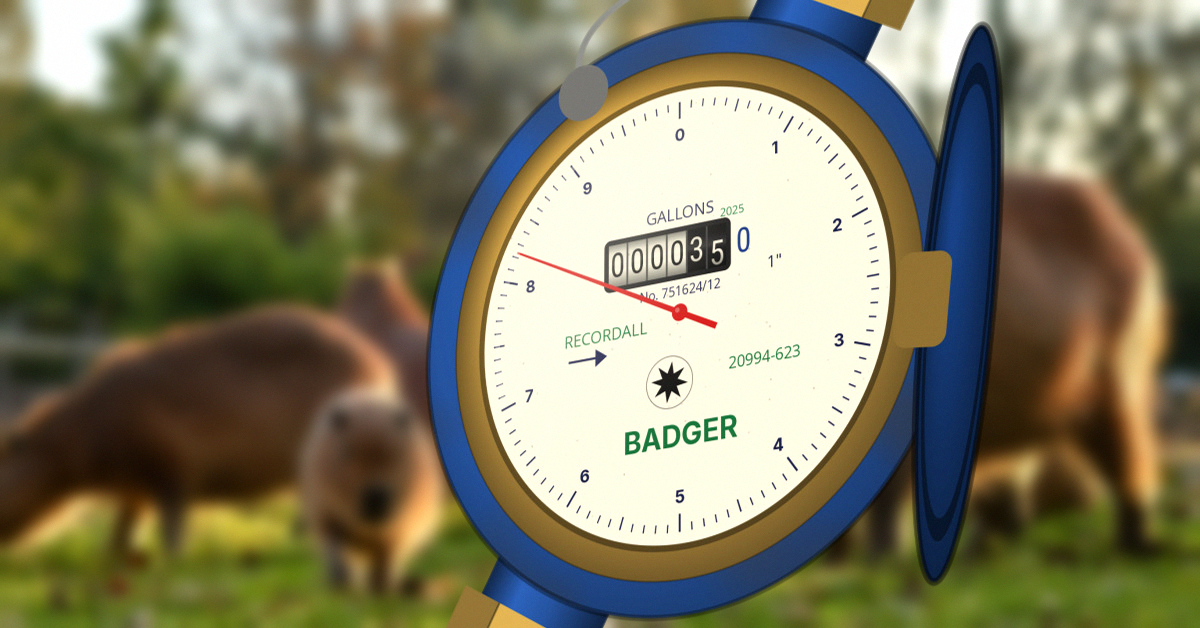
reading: 348.2 (gal)
